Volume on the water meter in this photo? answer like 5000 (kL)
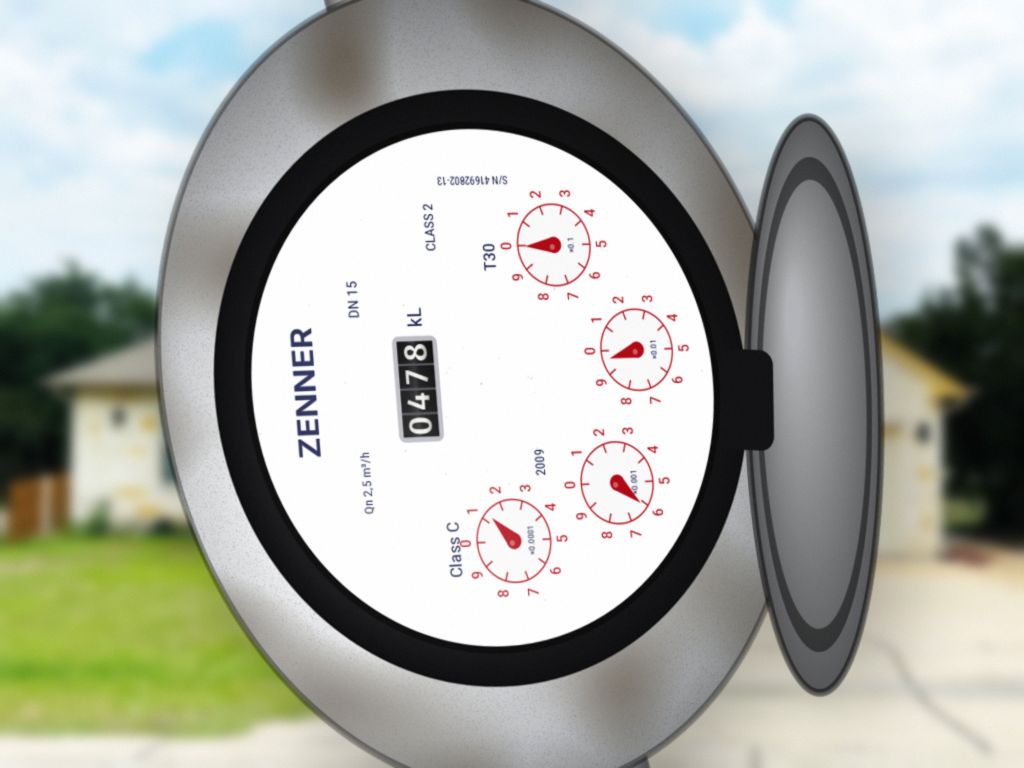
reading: 477.9961 (kL)
